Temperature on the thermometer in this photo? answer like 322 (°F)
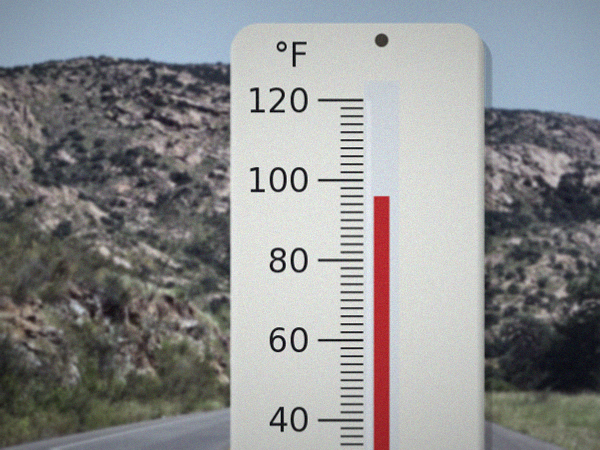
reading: 96 (°F)
